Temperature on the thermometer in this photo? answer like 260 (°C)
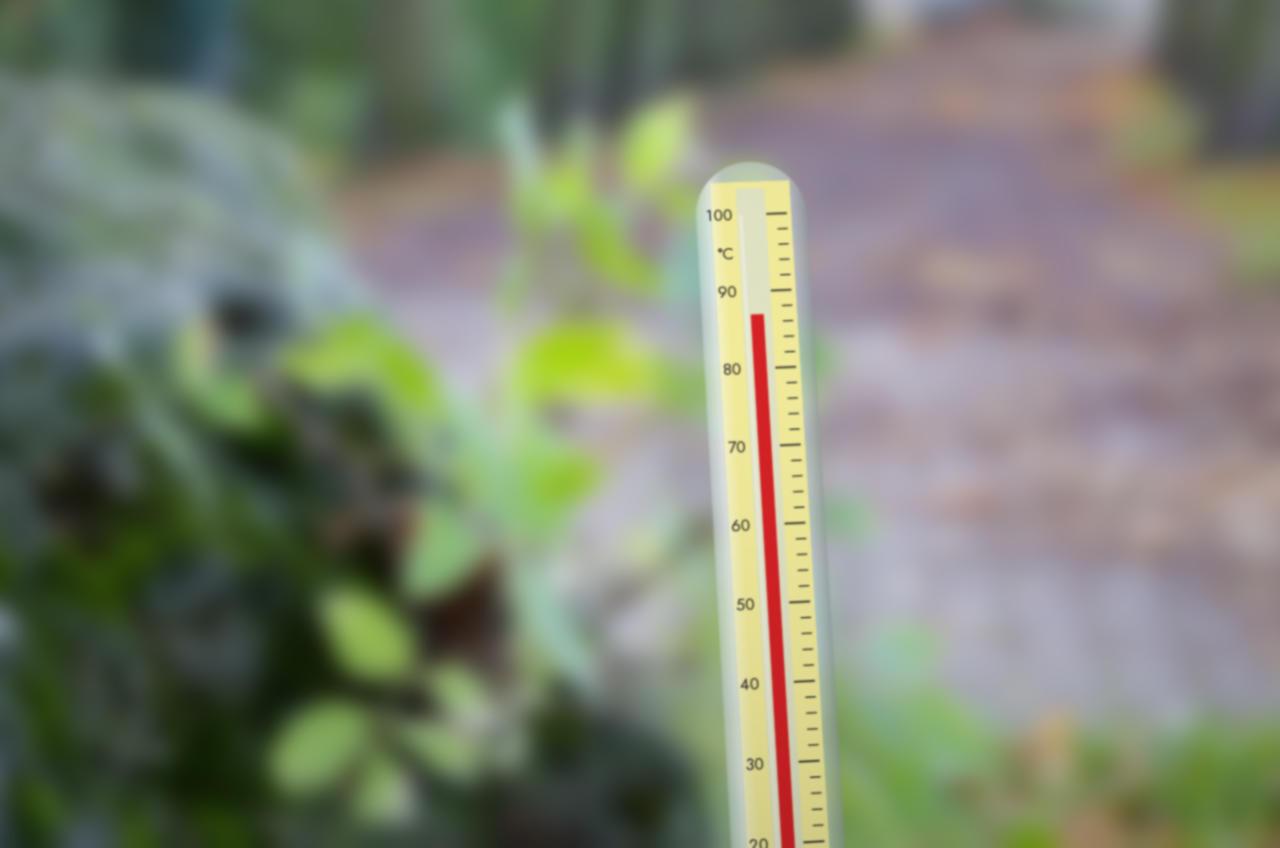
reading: 87 (°C)
